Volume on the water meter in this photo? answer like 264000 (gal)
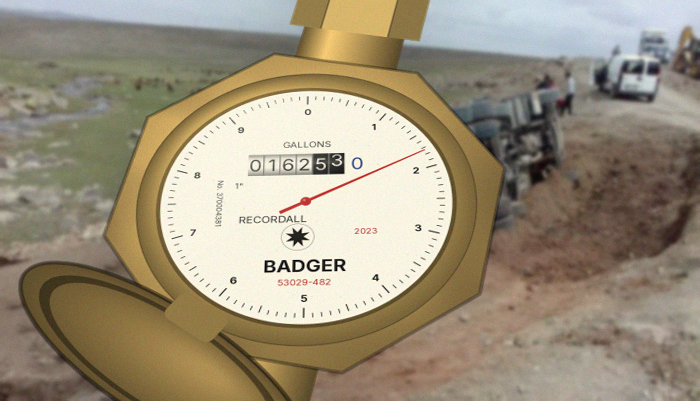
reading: 162531.7 (gal)
